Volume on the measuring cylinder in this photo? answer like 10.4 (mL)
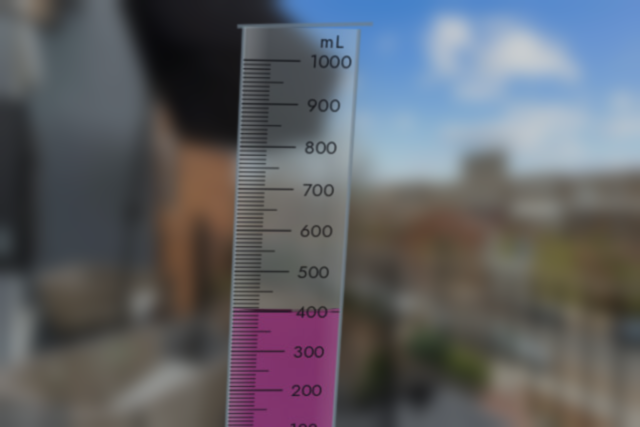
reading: 400 (mL)
